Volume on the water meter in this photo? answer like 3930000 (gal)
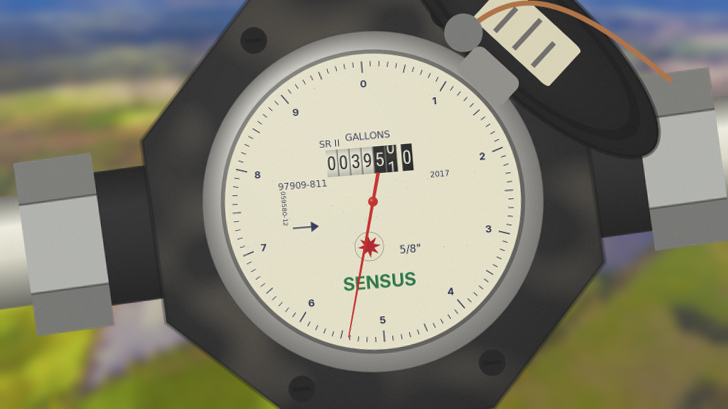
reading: 39505.4 (gal)
